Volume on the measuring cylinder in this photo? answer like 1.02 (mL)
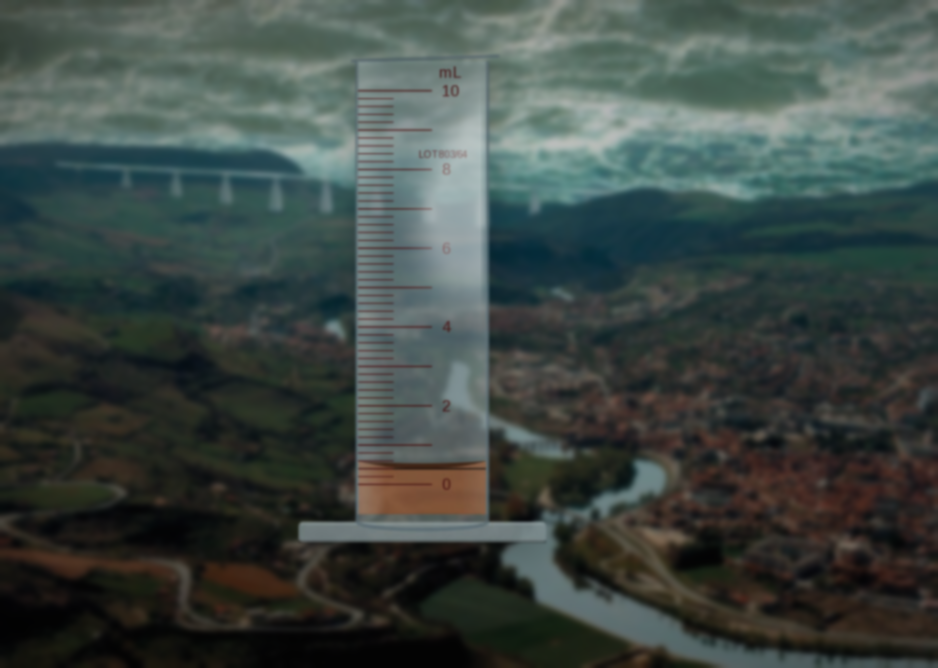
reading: 0.4 (mL)
